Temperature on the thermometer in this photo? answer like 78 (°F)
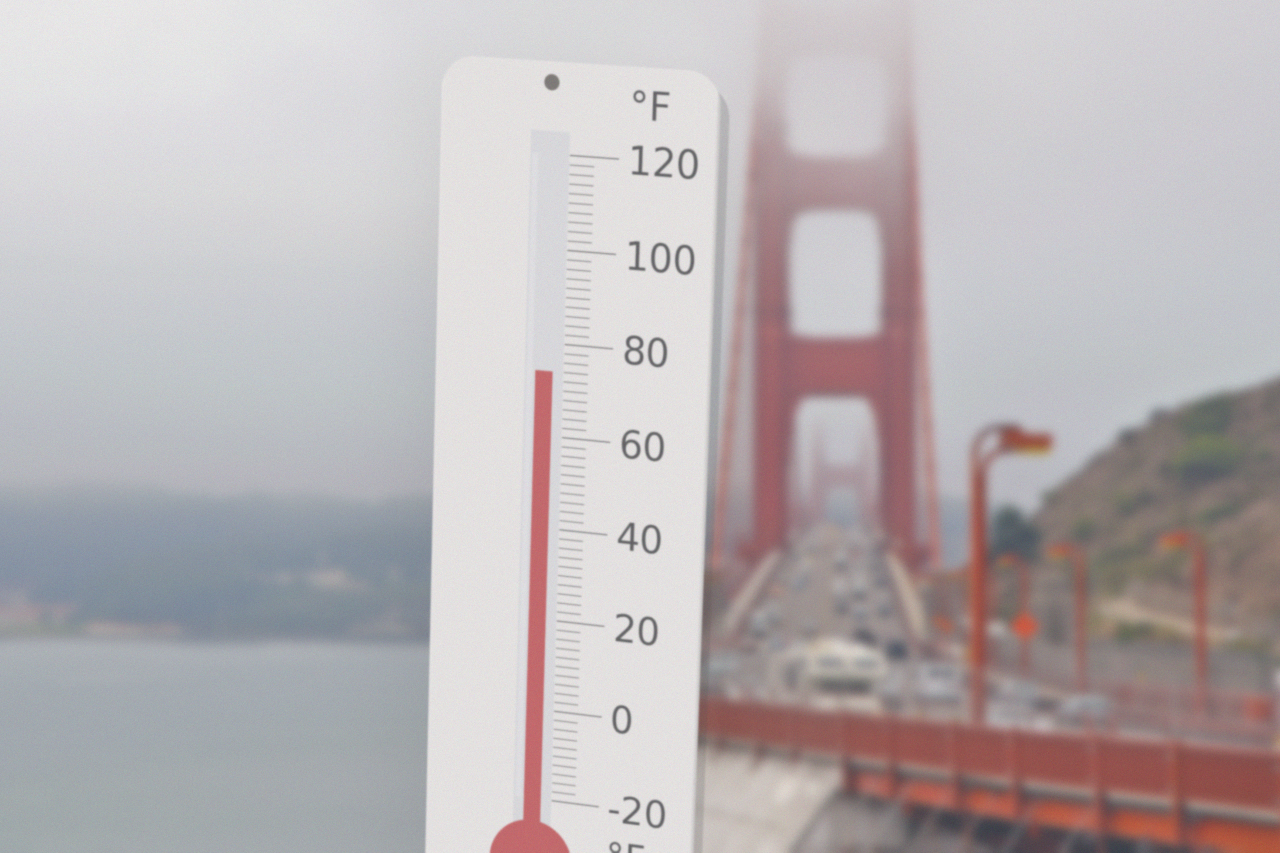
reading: 74 (°F)
